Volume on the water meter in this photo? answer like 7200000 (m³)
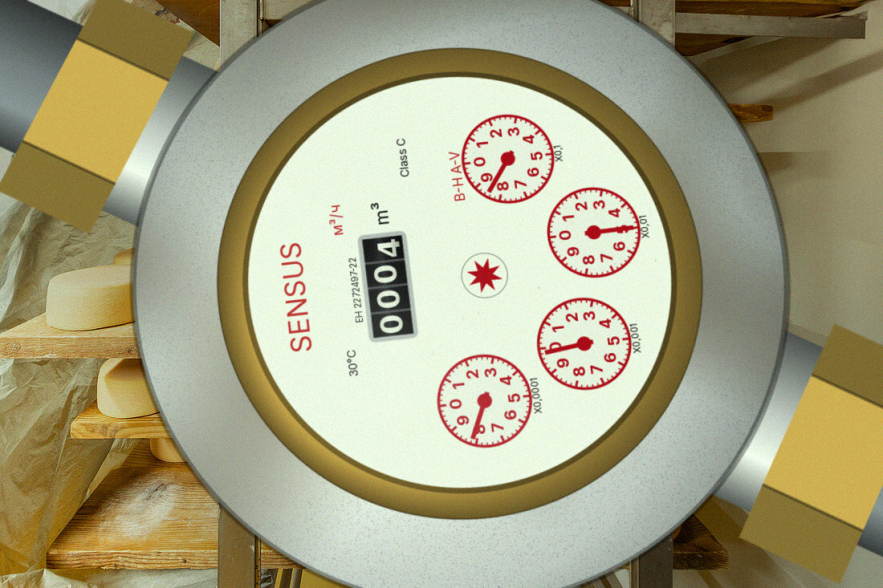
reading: 3.8498 (m³)
